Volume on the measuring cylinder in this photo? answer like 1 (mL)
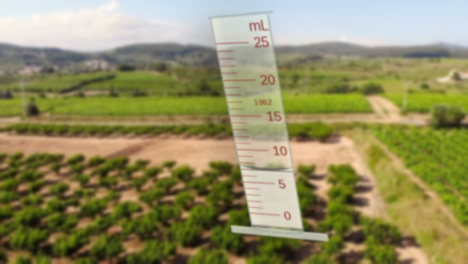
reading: 7 (mL)
